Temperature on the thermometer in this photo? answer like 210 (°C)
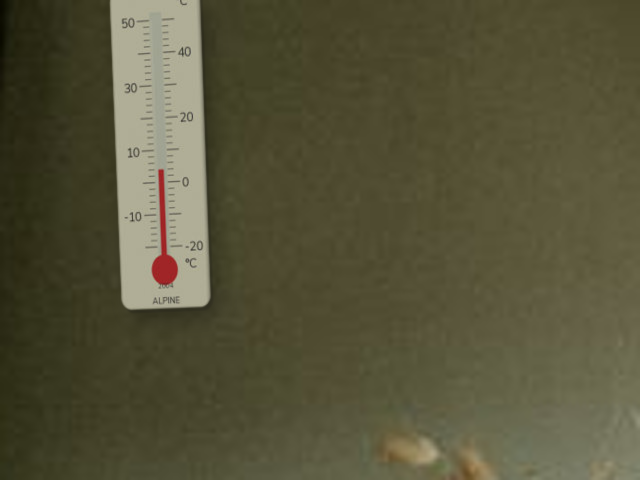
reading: 4 (°C)
